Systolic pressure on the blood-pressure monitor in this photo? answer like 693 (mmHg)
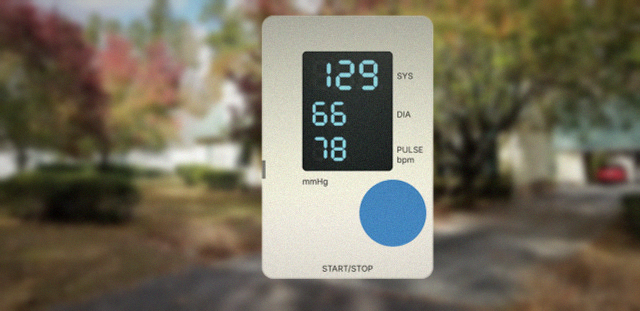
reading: 129 (mmHg)
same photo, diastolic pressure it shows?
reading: 66 (mmHg)
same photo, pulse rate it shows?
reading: 78 (bpm)
